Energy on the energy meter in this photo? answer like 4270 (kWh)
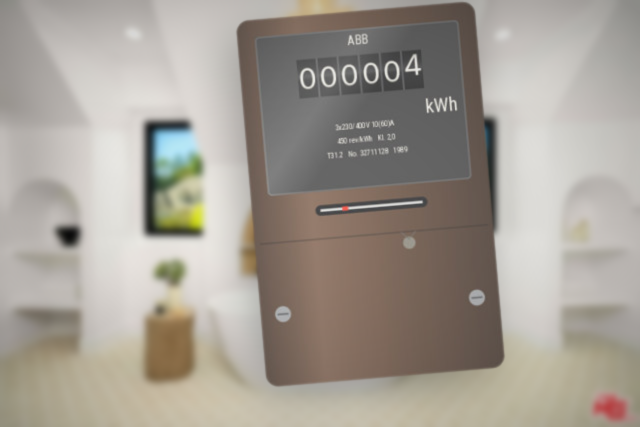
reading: 4 (kWh)
